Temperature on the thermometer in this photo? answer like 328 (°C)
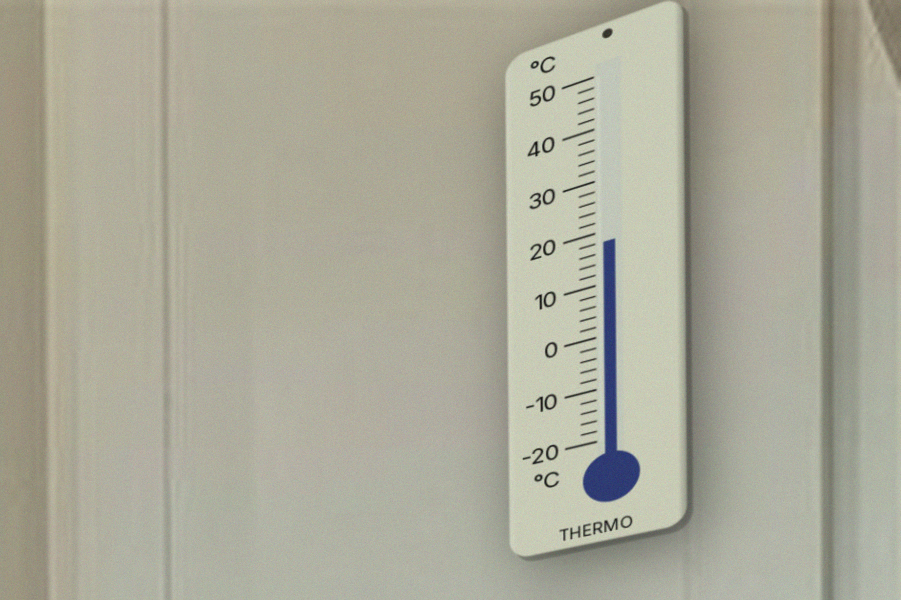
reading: 18 (°C)
